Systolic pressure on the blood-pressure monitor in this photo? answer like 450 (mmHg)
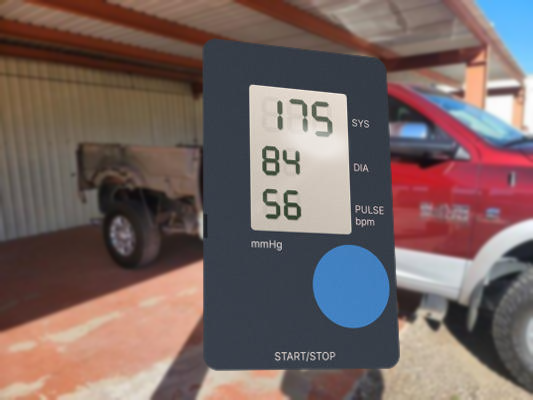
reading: 175 (mmHg)
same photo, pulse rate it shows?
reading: 56 (bpm)
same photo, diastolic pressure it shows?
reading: 84 (mmHg)
